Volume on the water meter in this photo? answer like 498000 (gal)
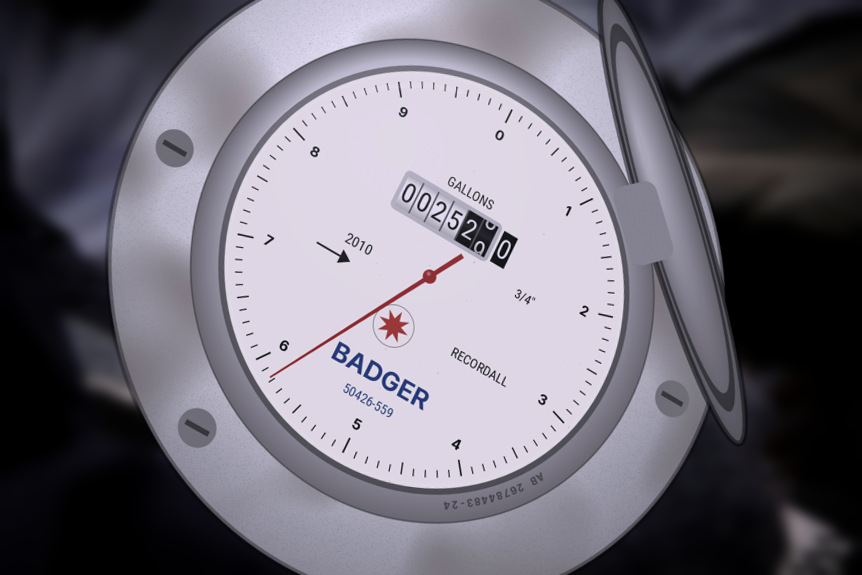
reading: 25285.8 (gal)
